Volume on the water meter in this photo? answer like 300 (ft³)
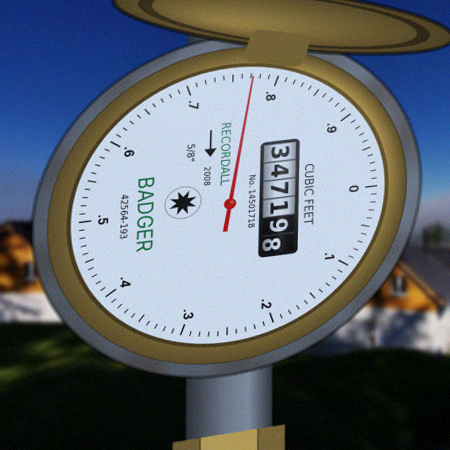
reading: 347197.77 (ft³)
